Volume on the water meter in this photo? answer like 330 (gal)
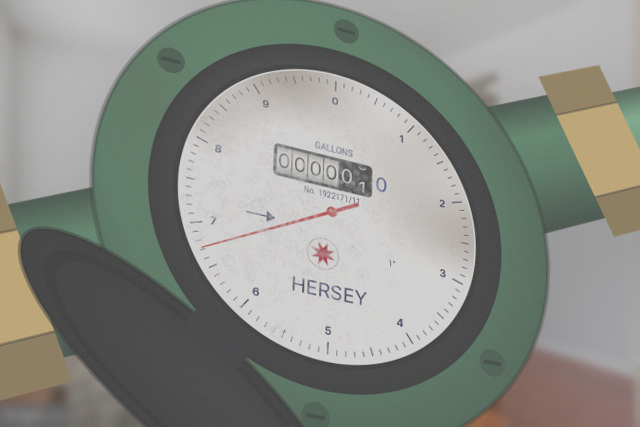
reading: 6.7 (gal)
